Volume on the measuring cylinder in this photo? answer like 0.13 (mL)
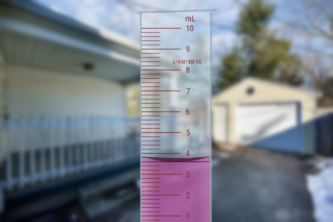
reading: 3.6 (mL)
